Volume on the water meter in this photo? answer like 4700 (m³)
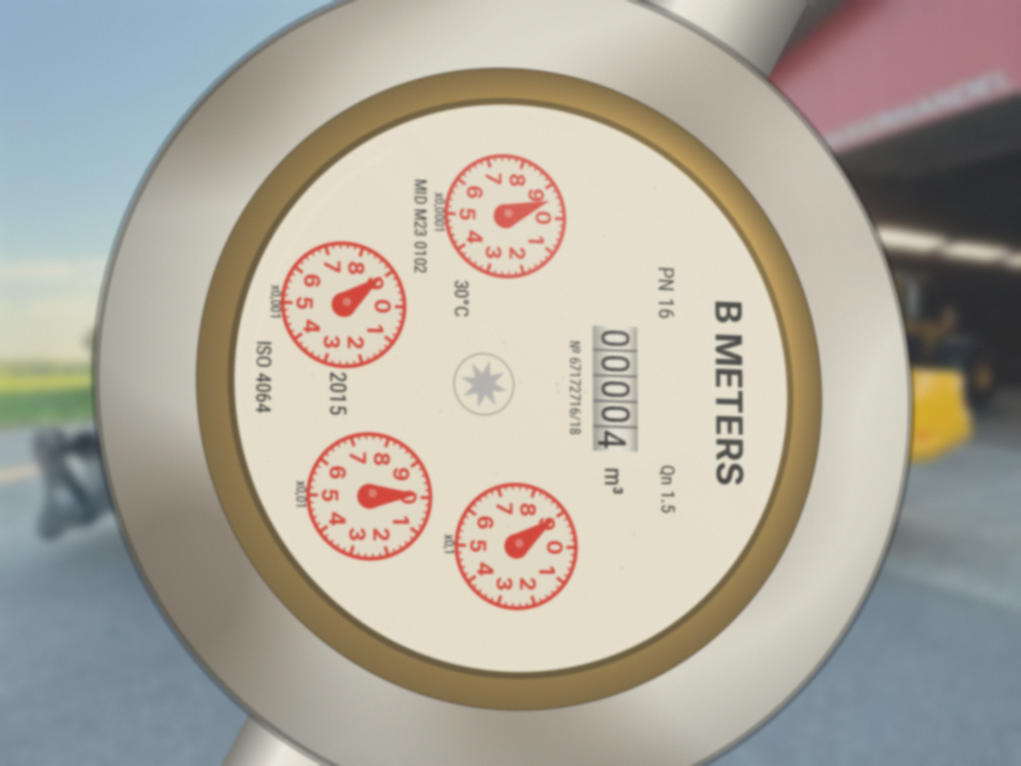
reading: 3.8989 (m³)
